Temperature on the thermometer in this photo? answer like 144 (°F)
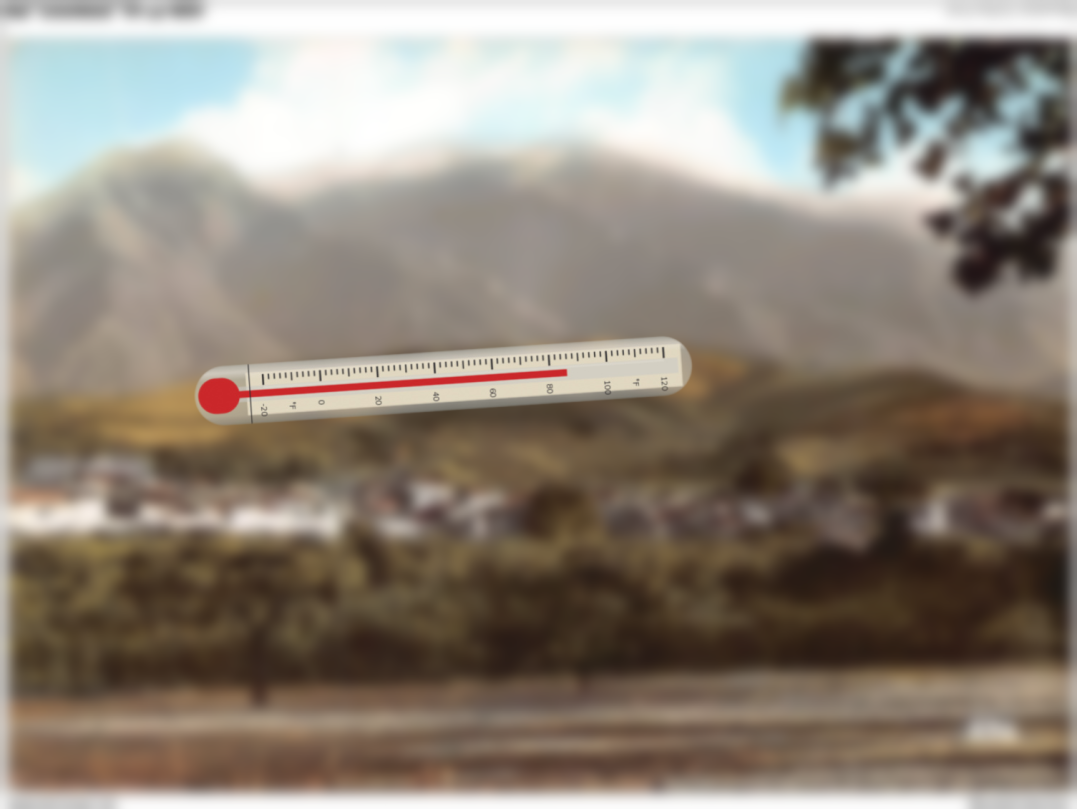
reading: 86 (°F)
